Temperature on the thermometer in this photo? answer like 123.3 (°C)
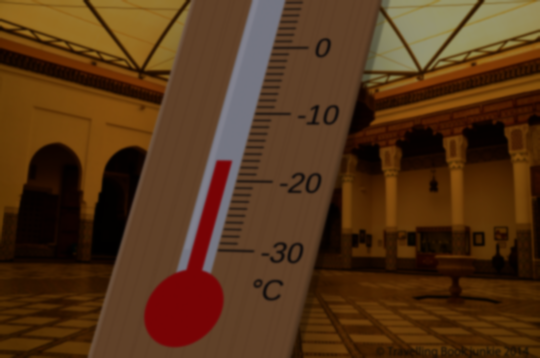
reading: -17 (°C)
